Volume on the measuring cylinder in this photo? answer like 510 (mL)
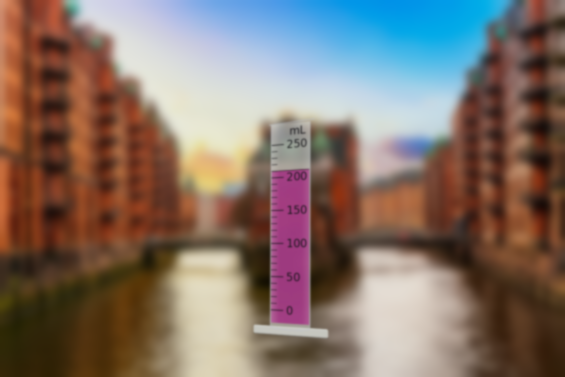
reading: 210 (mL)
